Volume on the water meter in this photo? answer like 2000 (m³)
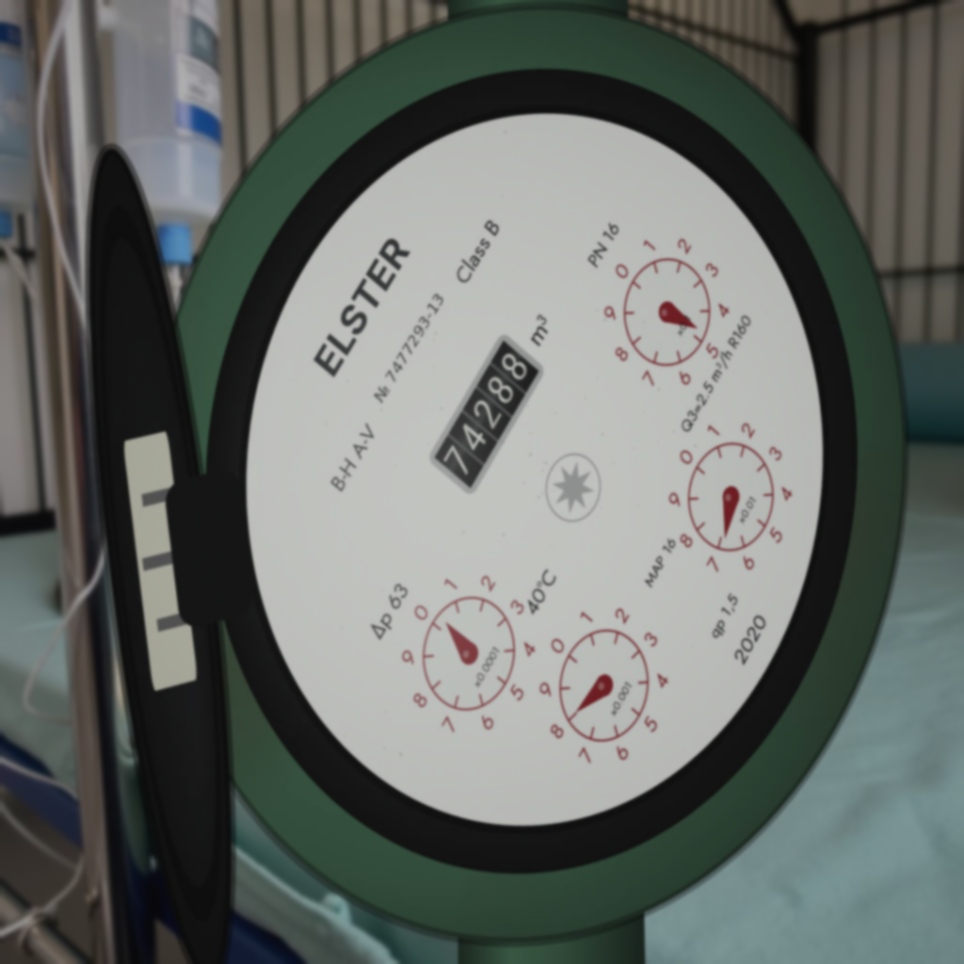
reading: 74288.4680 (m³)
